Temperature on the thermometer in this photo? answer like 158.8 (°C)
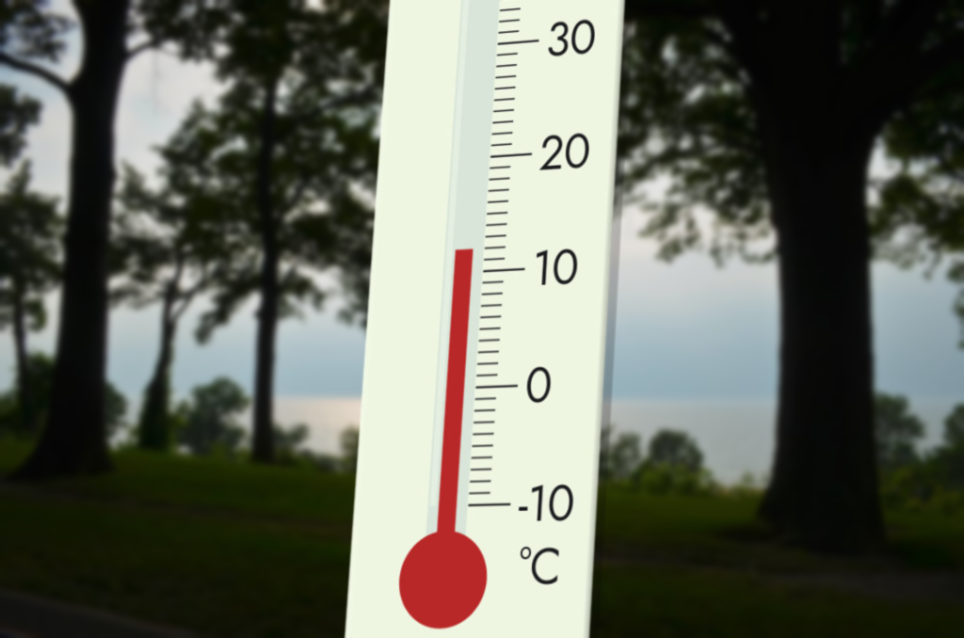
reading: 12 (°C)
